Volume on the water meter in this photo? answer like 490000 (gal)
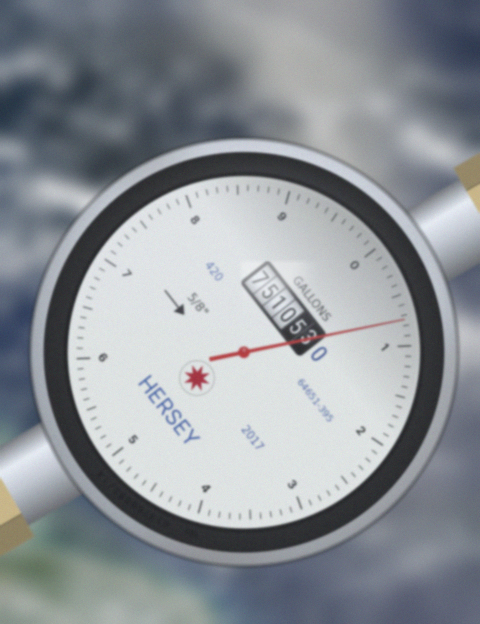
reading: 7510530.7 (gal)
